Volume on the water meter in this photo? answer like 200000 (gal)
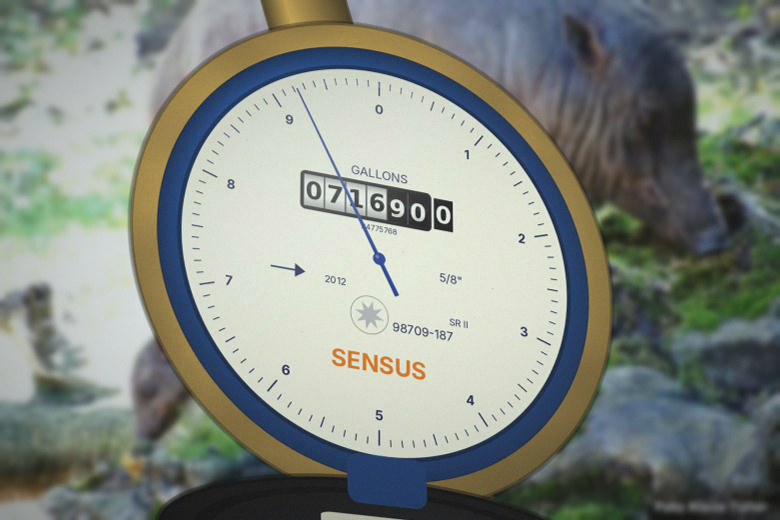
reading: 716899.2 (gal)
